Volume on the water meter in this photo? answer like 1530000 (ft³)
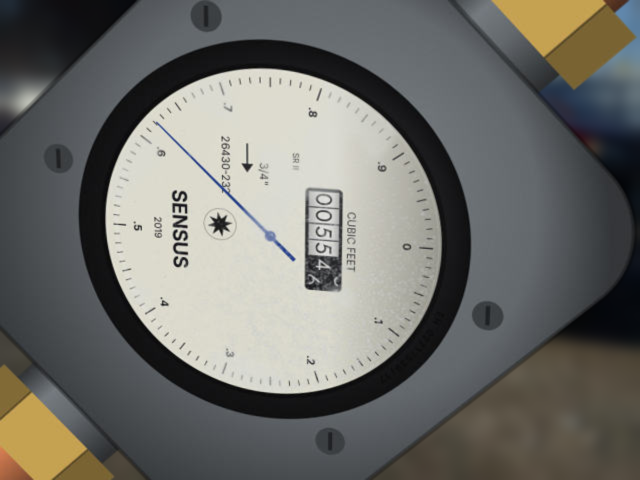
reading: 5545.62 (ft³)
